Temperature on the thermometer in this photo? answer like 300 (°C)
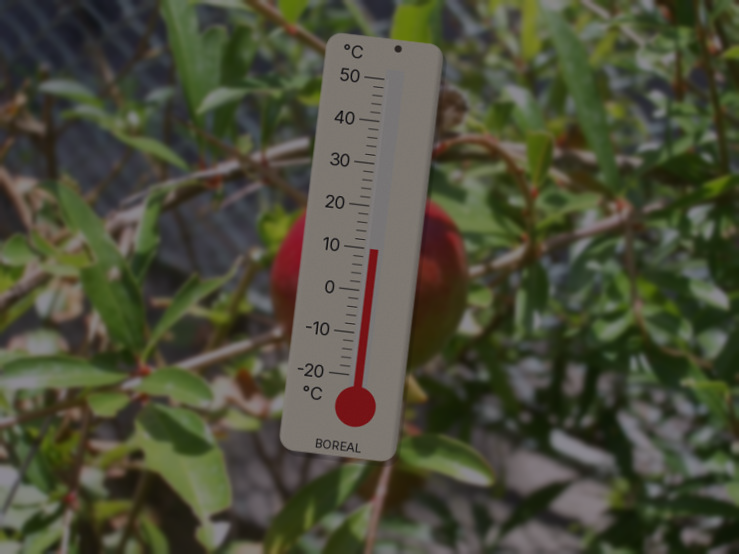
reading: 10 (°C)
